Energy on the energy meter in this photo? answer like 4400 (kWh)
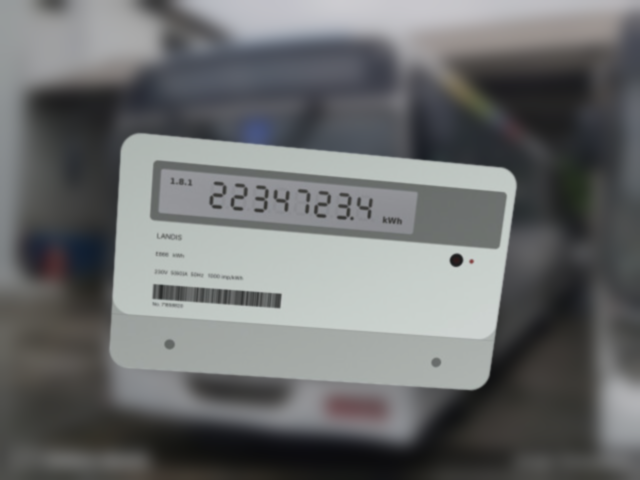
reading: 2234723.4 (kWh)
